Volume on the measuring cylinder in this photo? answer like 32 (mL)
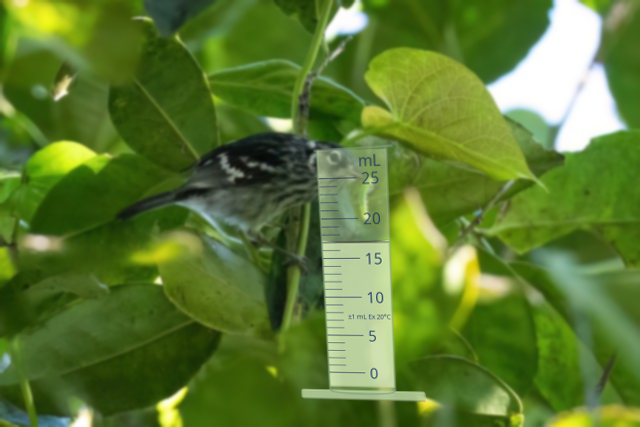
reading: 17 (mL)
